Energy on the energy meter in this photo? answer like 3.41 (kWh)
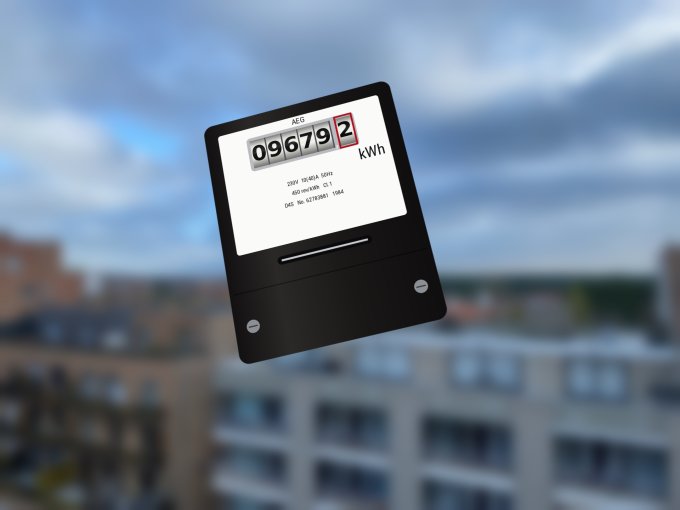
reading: 9679.2 (kWh)
